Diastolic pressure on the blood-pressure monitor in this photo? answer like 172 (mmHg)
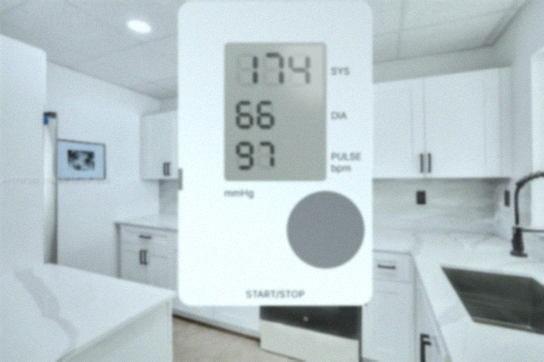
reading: 66 (mmHg)
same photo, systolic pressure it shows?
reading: 174 (mmHg)
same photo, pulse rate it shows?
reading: 97 (bpm)
